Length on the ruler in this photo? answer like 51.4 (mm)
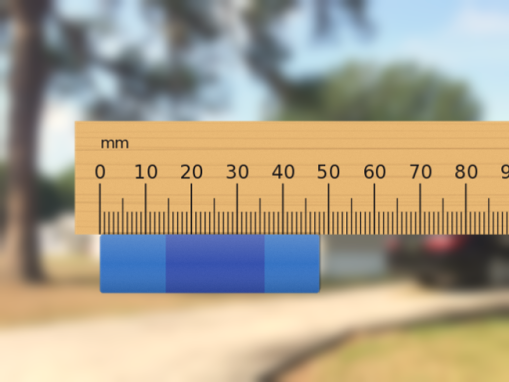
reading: 48 (mm)
